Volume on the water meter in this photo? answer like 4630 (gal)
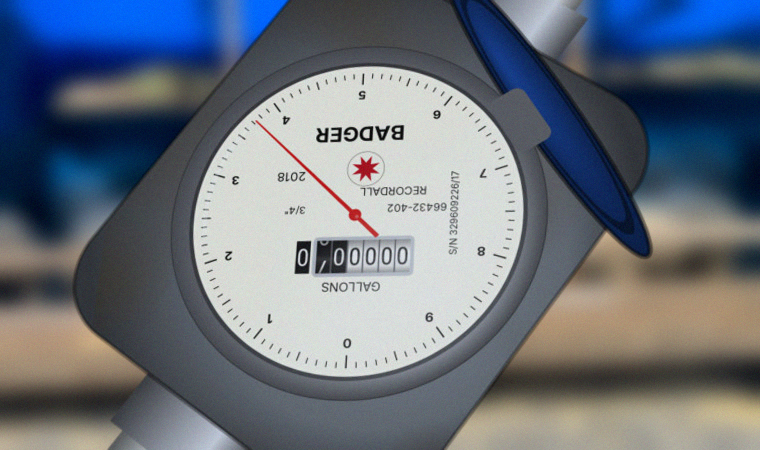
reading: 73.7 (gal)
